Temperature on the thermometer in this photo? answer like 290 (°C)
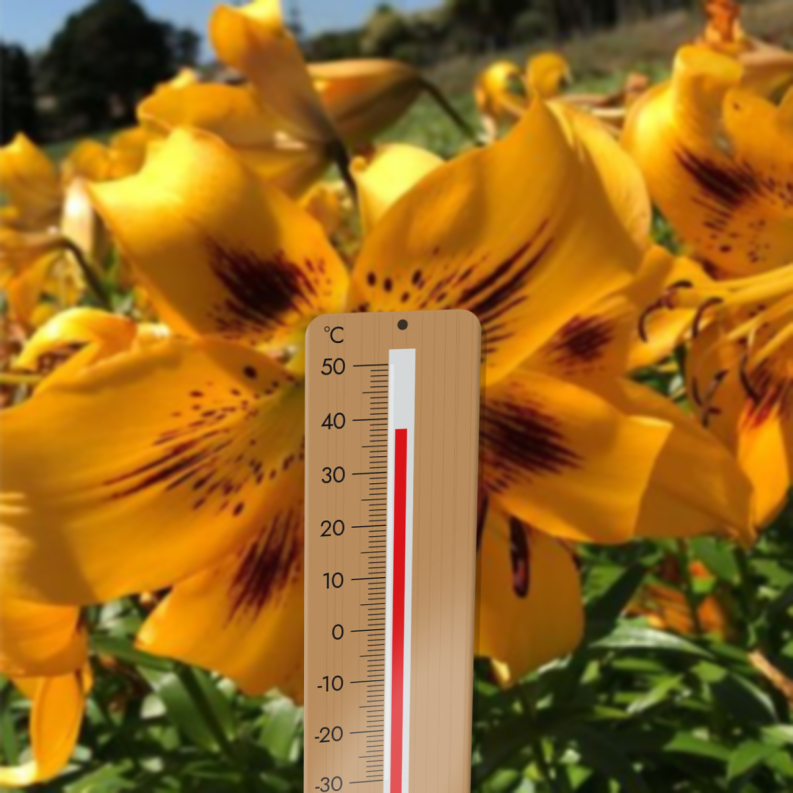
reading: 38 (°C)
